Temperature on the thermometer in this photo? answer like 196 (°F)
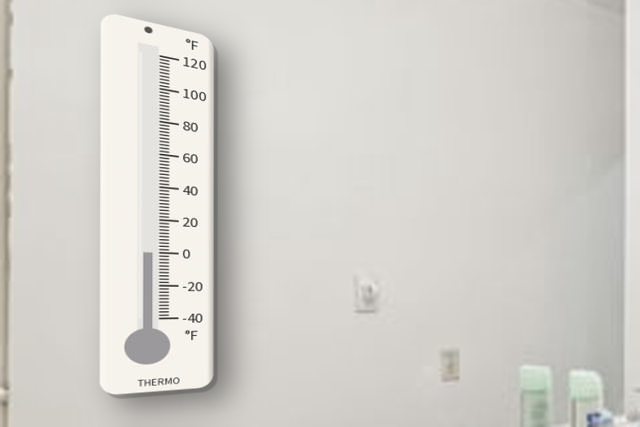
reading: 0 (°F)
